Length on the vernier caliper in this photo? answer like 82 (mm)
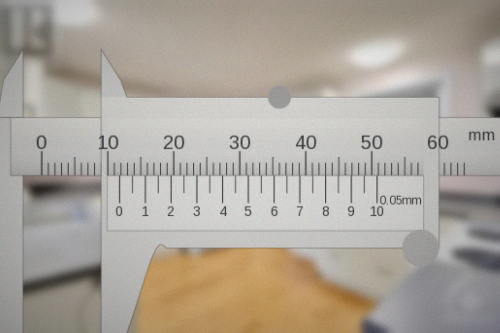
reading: 11.8 (mm)
